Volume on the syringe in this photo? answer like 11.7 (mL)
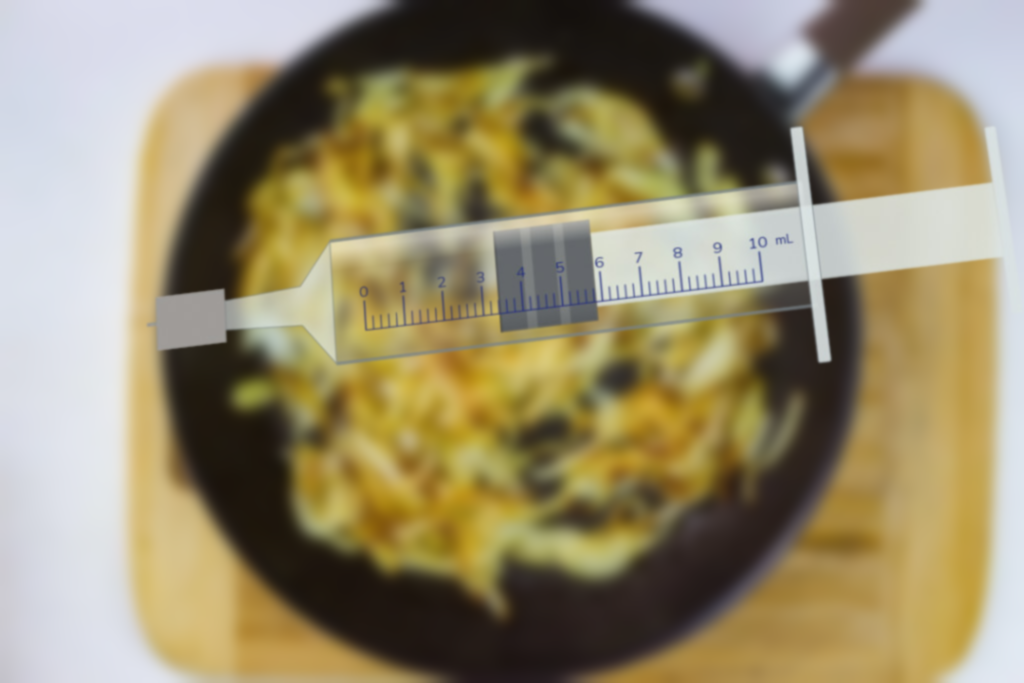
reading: 3.4 (mL)
